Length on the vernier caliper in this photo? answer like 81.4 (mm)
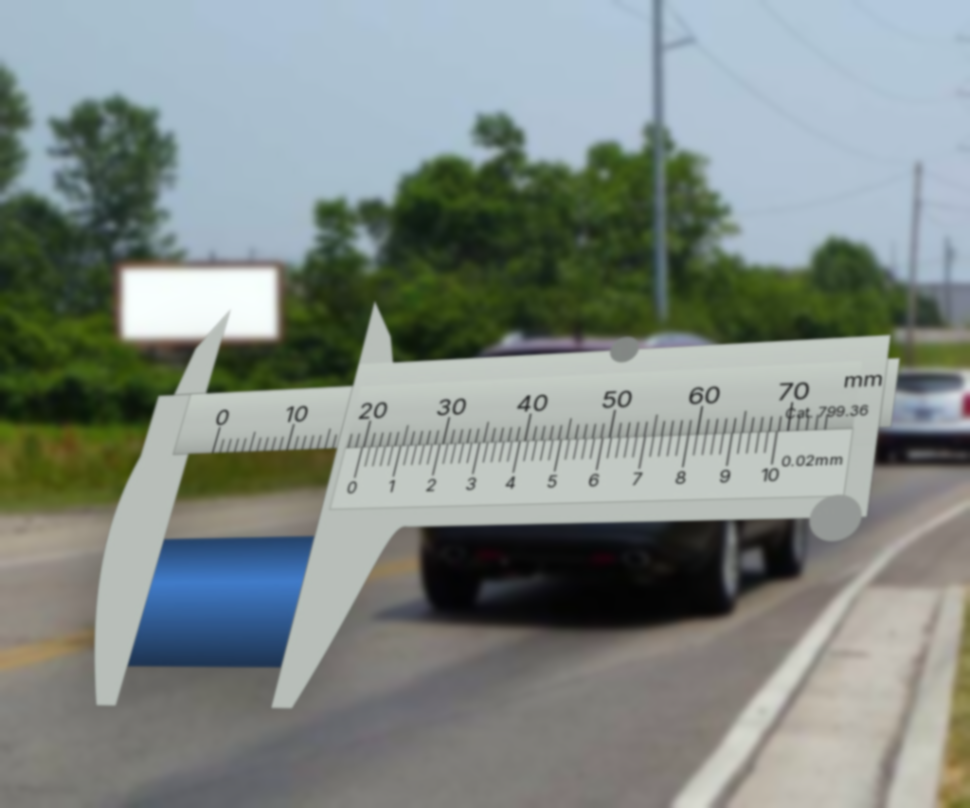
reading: 19.8 (mm)
